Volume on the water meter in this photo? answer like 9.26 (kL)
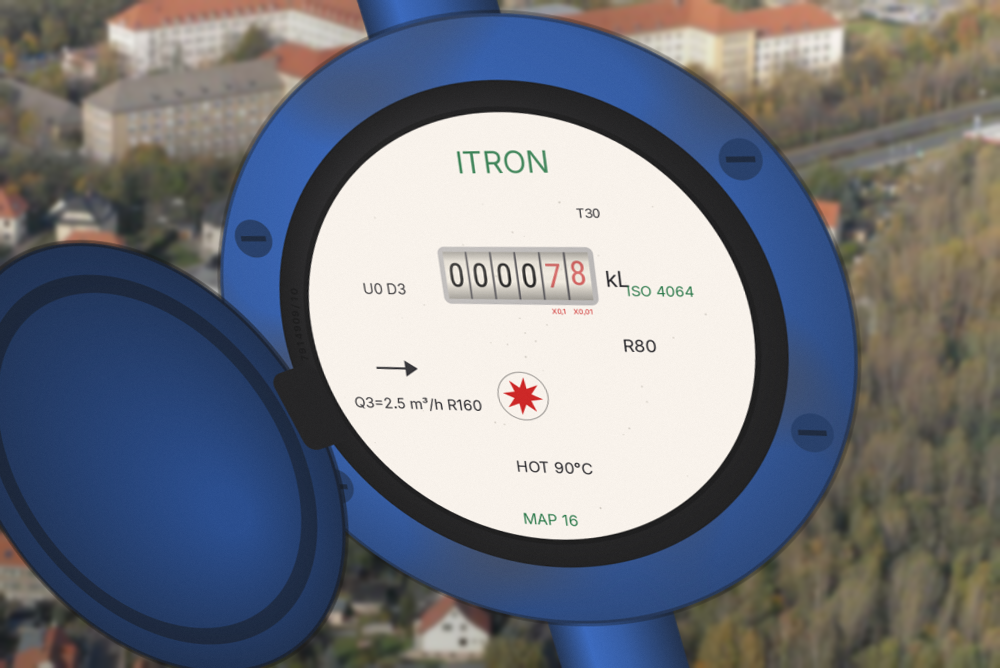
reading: 0.78 (kL)
